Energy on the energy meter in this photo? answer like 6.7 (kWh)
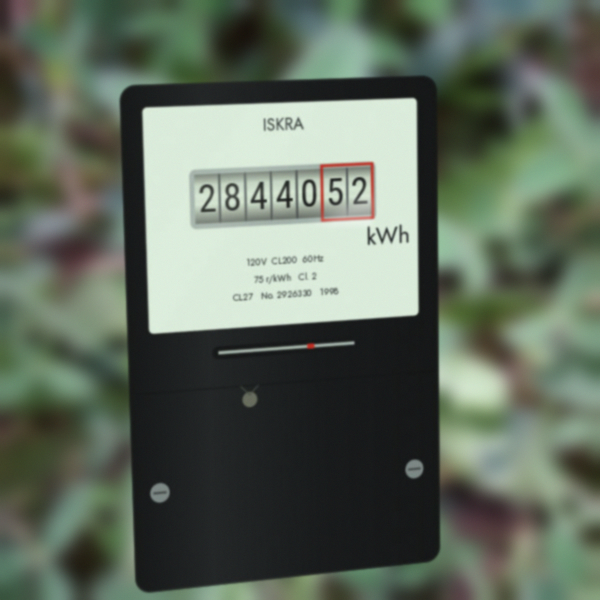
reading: 28440.52 (kWh)
